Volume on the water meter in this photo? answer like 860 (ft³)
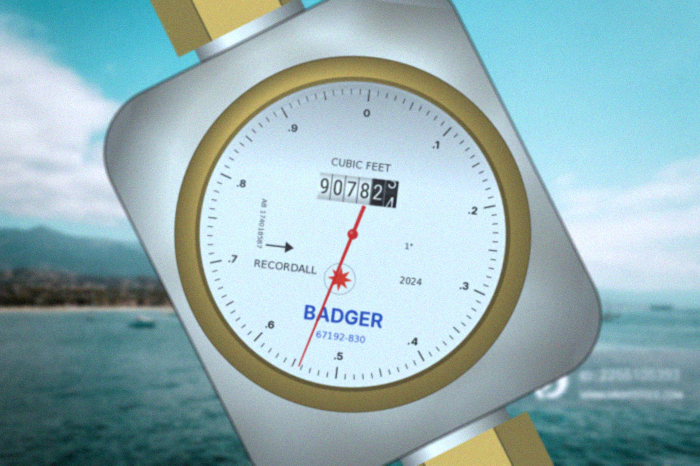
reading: 907823.54 (ft³)
